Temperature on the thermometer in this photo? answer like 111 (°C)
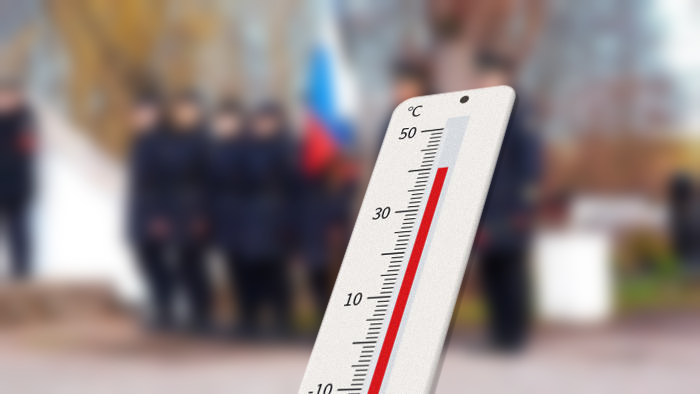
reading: 40 (°C)
